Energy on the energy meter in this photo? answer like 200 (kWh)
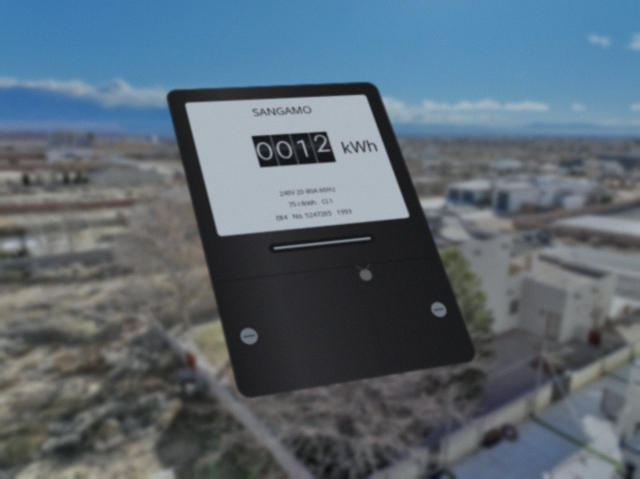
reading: 12 (kWh)
